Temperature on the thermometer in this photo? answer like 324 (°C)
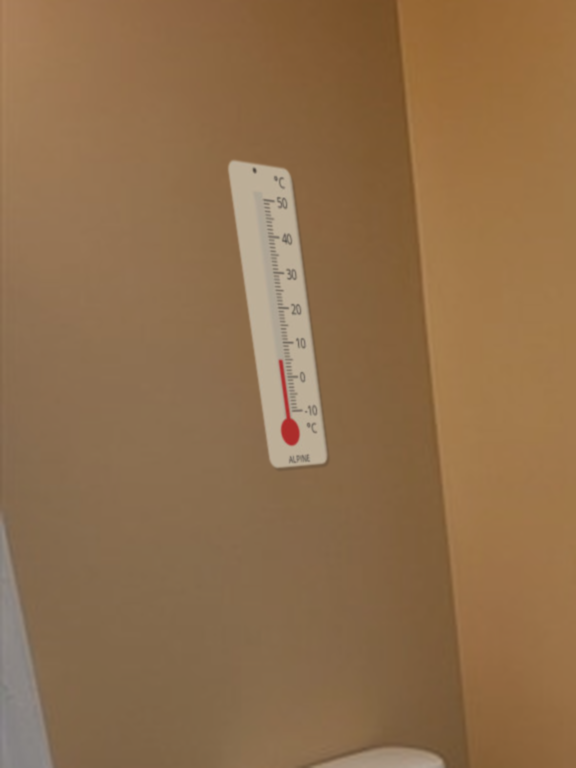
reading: 5 (°C)
